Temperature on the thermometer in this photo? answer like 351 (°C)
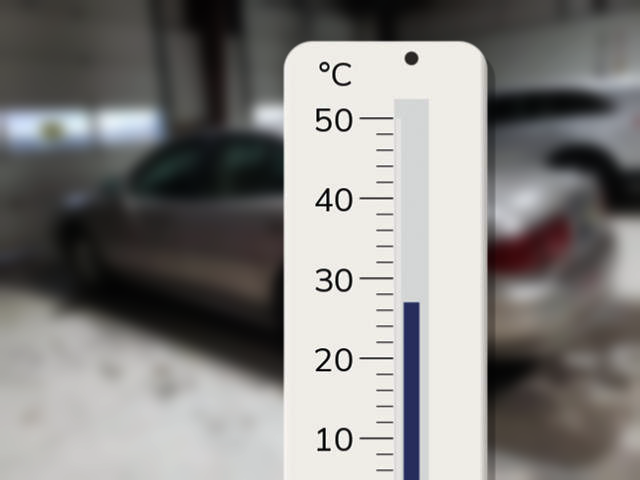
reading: 27 (°C)
